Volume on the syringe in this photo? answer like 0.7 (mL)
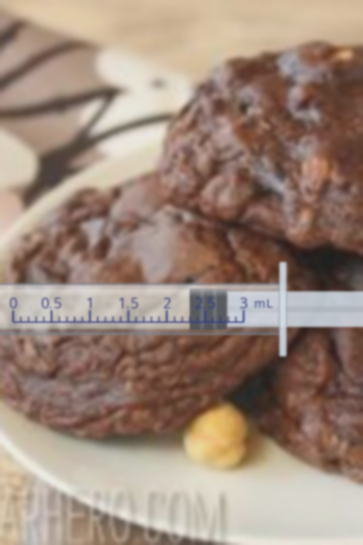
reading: 2.3 (mL)
